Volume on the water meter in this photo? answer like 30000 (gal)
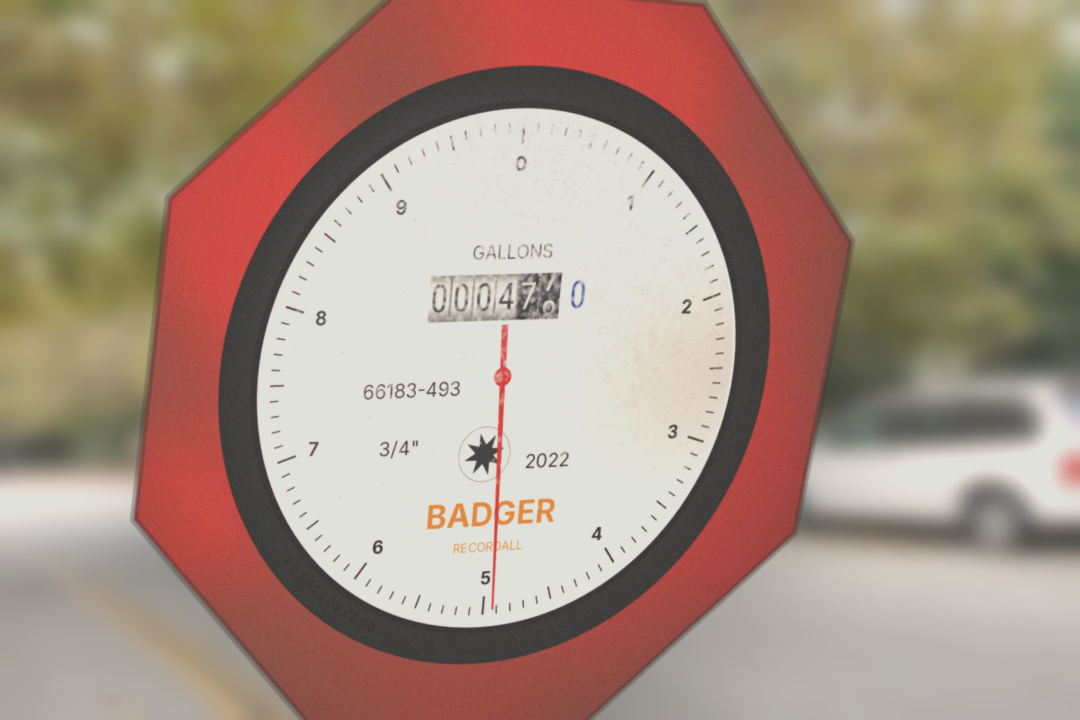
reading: 4774.9 (gal)
